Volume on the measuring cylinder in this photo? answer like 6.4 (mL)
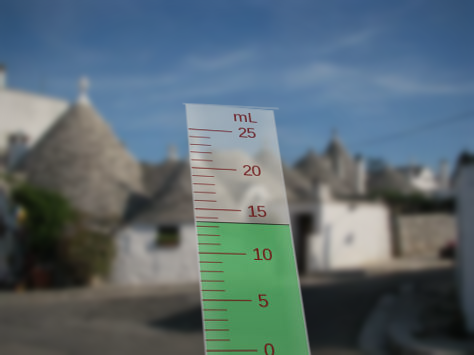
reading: 13.5 (mL)
